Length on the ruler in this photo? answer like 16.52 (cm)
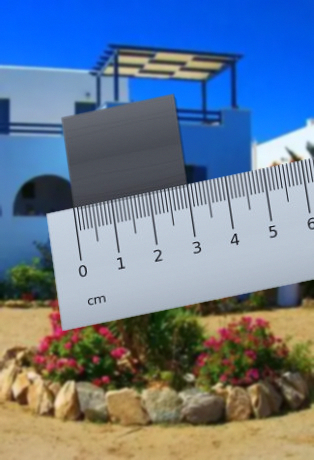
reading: 3 (cm)
